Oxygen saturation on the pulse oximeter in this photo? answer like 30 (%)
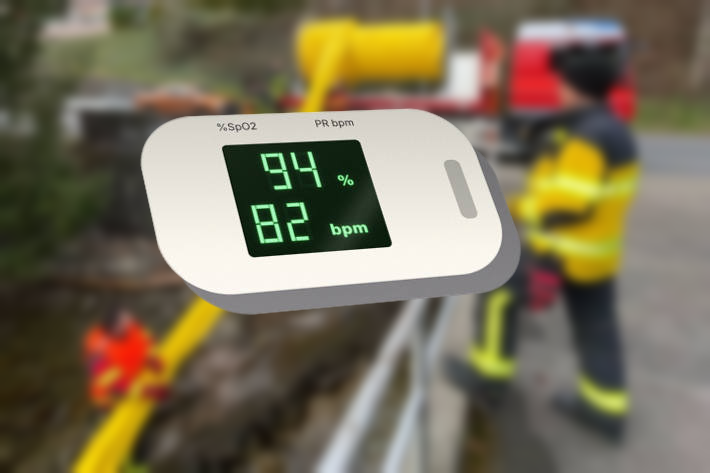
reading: 94 (%)
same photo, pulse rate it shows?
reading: 82 (bpm)
